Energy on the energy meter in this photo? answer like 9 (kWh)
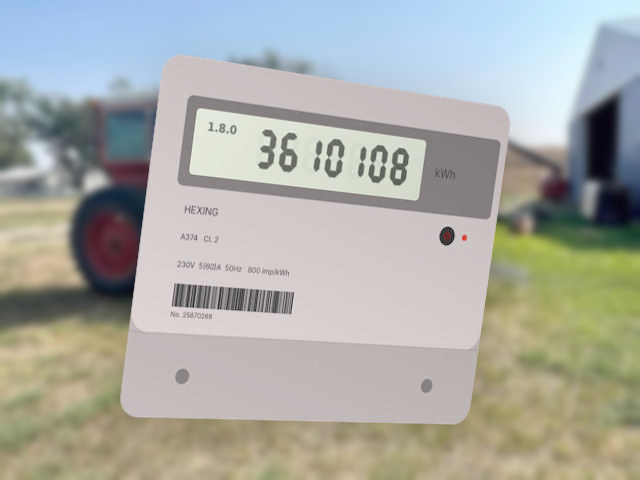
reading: 3610108 (kWh)
